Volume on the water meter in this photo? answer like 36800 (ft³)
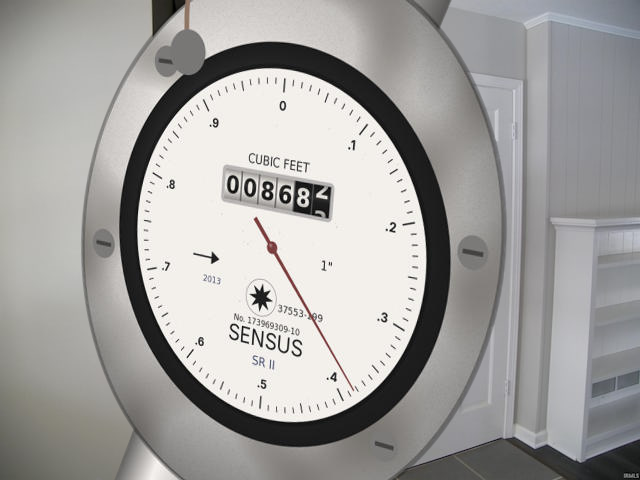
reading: 8682.38 (ft³)
